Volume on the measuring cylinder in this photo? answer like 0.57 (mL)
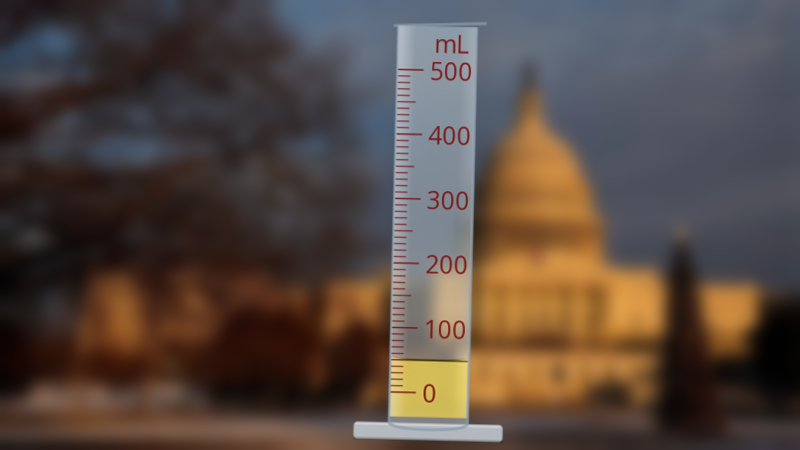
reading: 50 (mL)
